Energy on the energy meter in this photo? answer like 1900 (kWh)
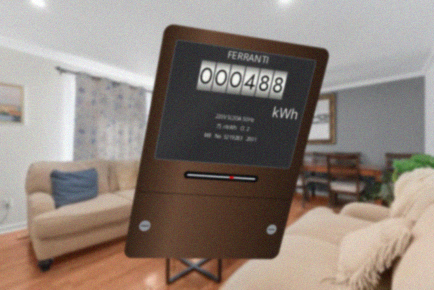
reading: 488 (kWh)
